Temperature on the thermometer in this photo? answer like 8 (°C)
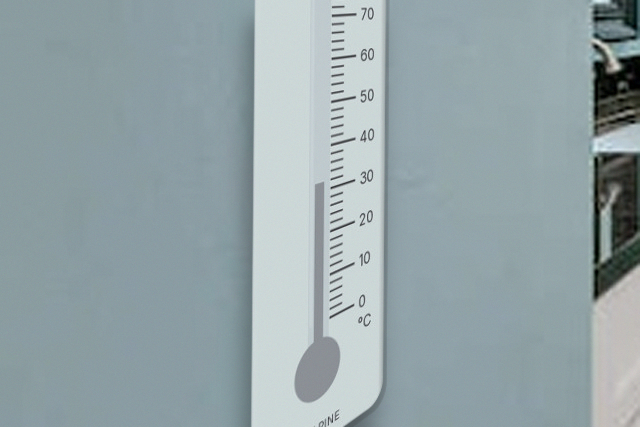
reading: 32 (°C)
